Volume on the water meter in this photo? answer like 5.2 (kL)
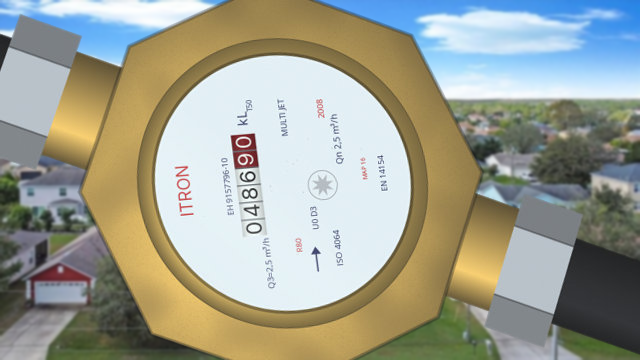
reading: 486.90 (kL)
